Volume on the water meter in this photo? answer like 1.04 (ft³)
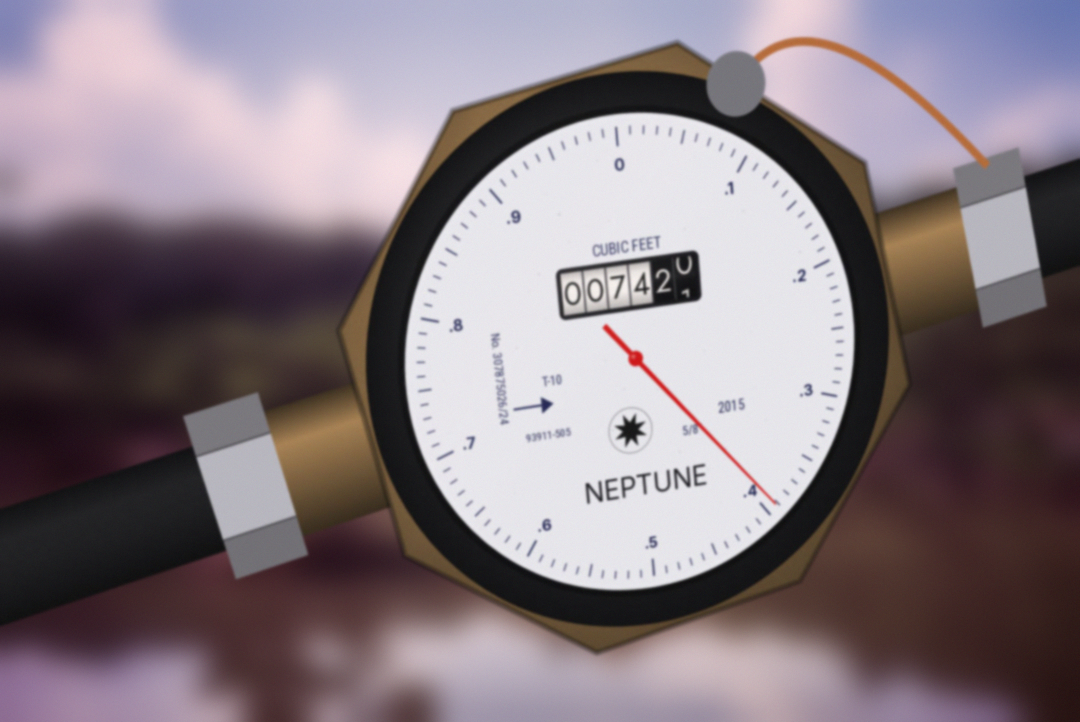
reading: 7420.39 (ft³)
